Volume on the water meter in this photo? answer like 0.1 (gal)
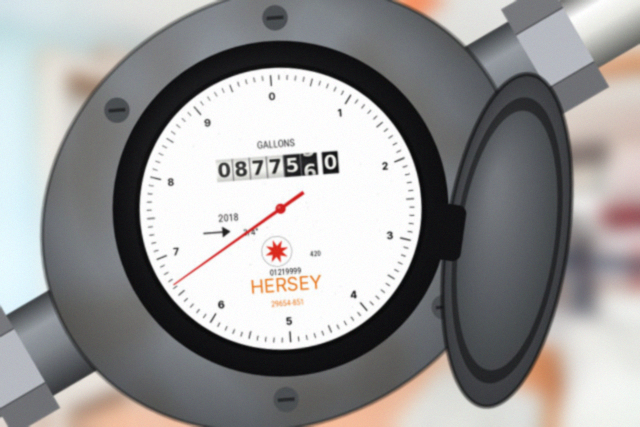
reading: 877556.6 (gal)
